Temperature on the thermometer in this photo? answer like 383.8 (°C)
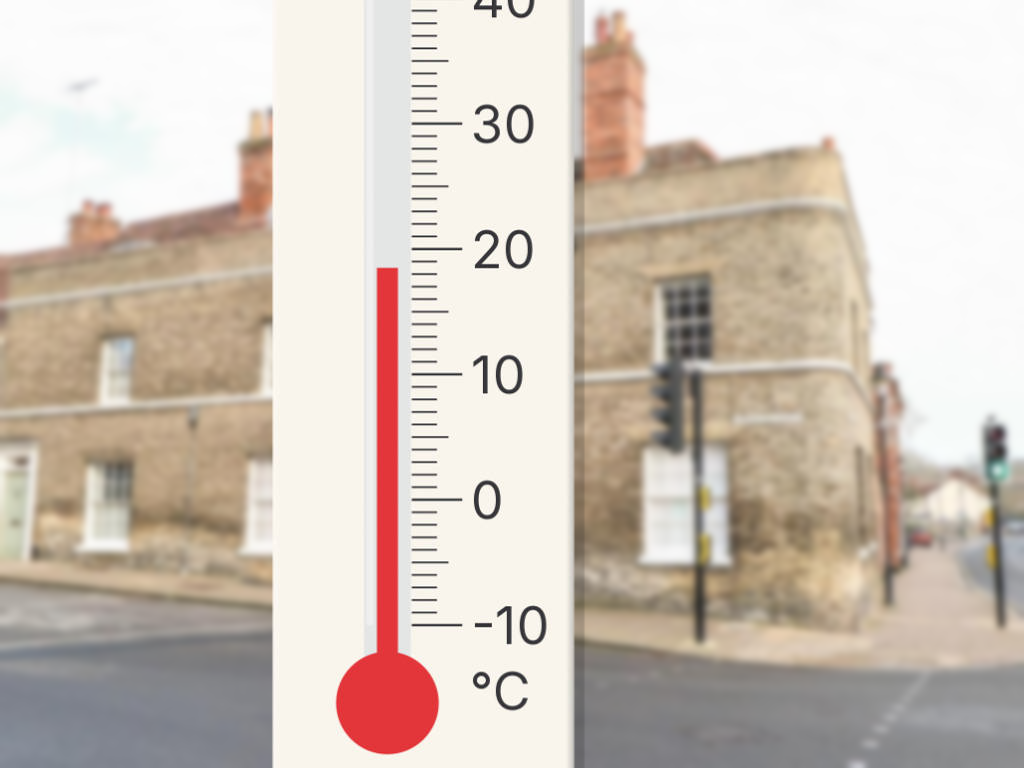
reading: 18.5 (°C)
